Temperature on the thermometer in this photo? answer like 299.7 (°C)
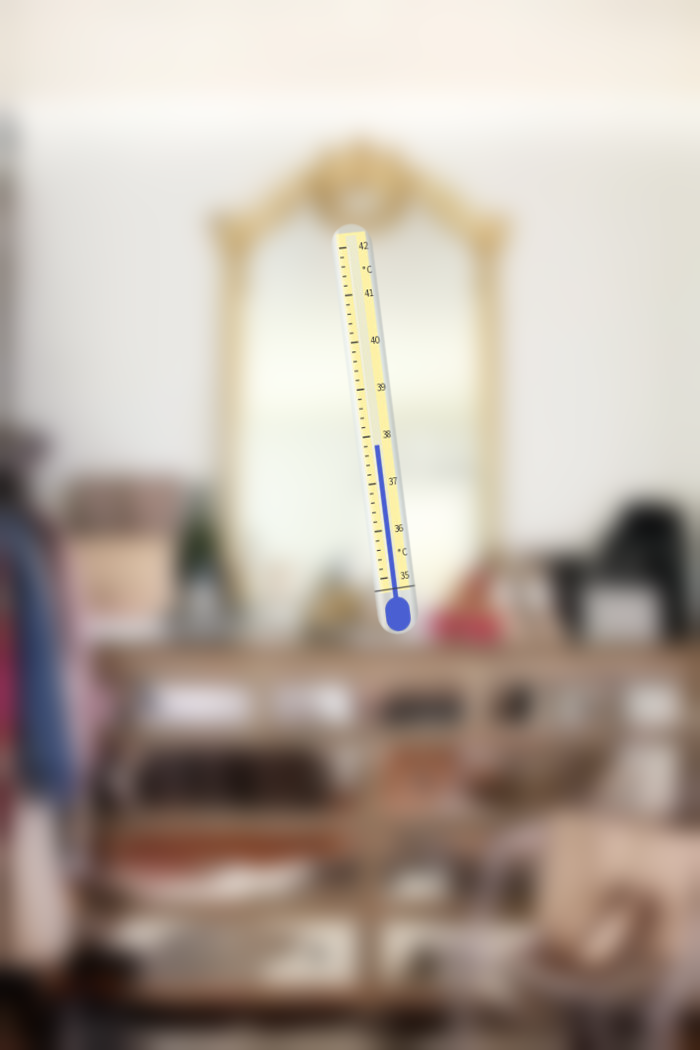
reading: 37.8 (°C)
